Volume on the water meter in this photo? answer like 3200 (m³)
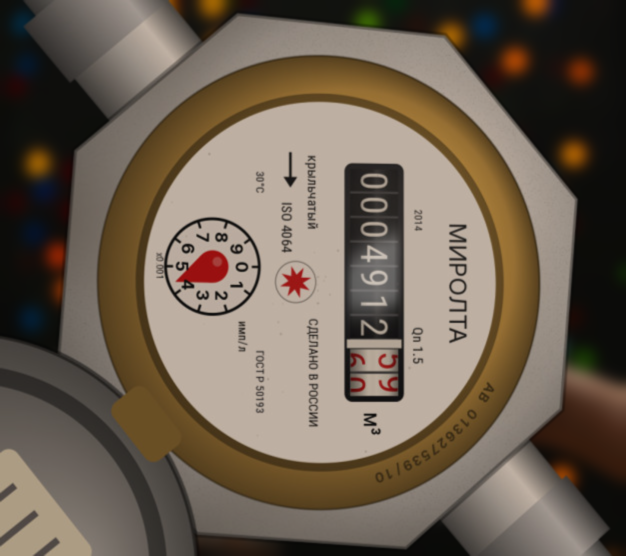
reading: 4912.594 (m³)
